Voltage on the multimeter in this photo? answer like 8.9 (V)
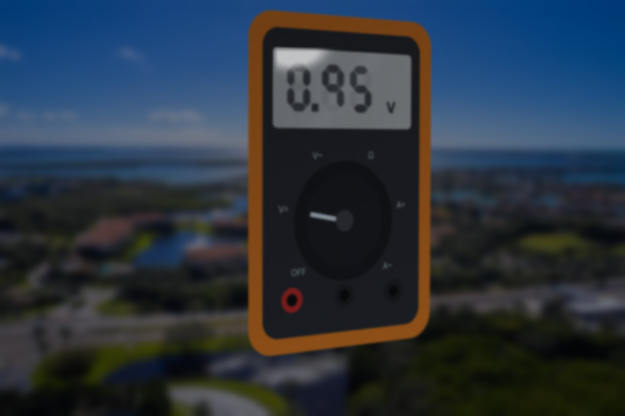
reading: 0.95 (V)
